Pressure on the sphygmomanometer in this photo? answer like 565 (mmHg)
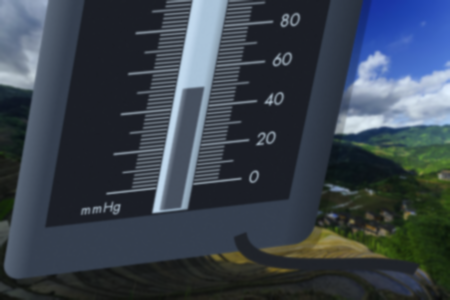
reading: 50 (mmHg)
